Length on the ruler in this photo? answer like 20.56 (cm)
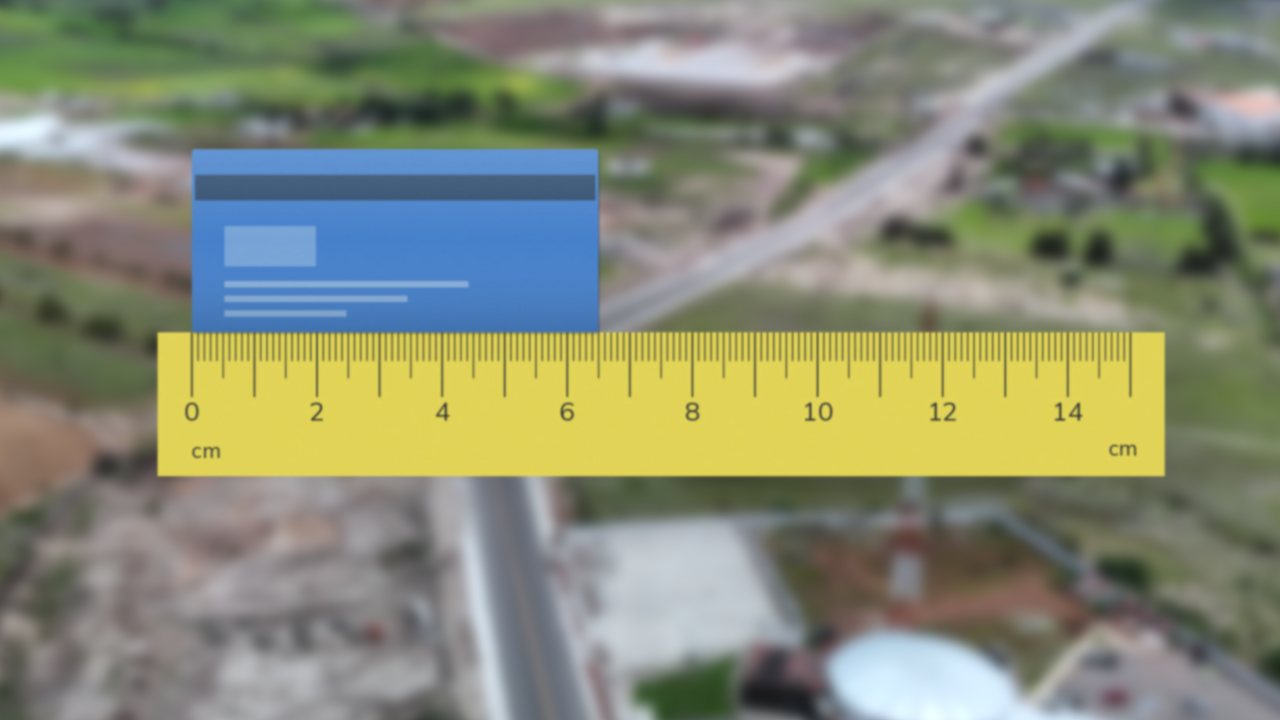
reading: 6.5 (cm)
